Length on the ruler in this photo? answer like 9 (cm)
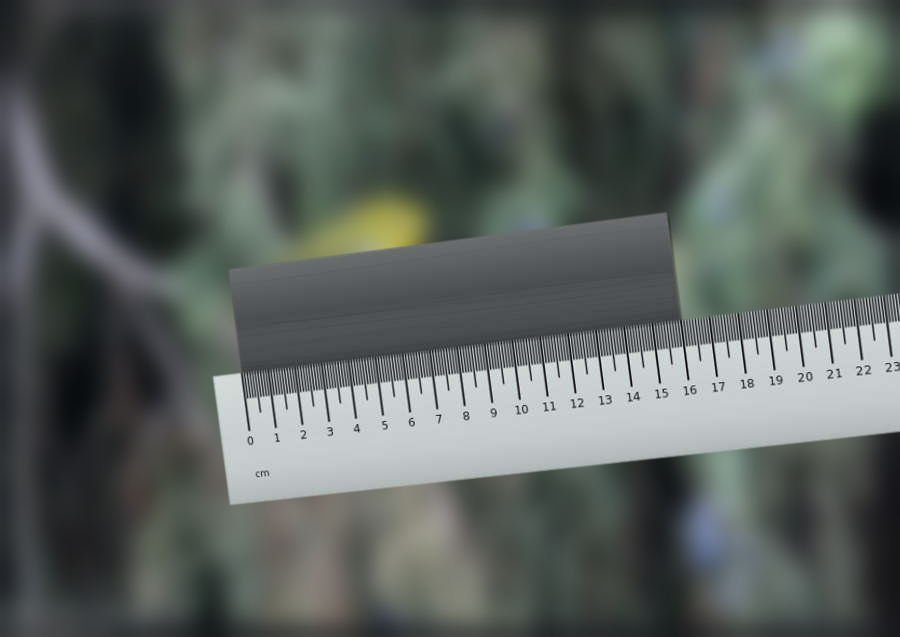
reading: 16 (cm)
